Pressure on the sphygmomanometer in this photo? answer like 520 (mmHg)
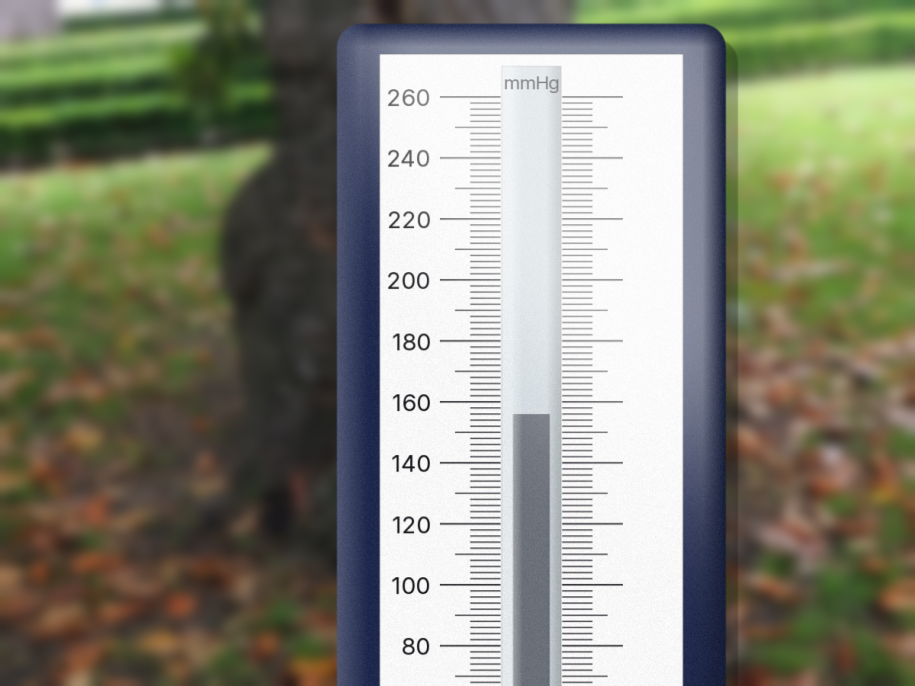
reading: 156 (mmHg)
